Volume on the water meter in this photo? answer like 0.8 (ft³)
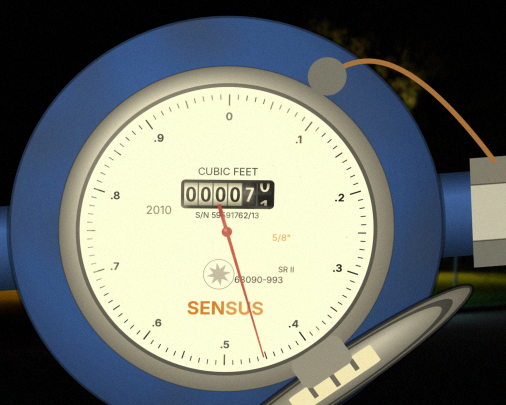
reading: 70.45 (ft³)
